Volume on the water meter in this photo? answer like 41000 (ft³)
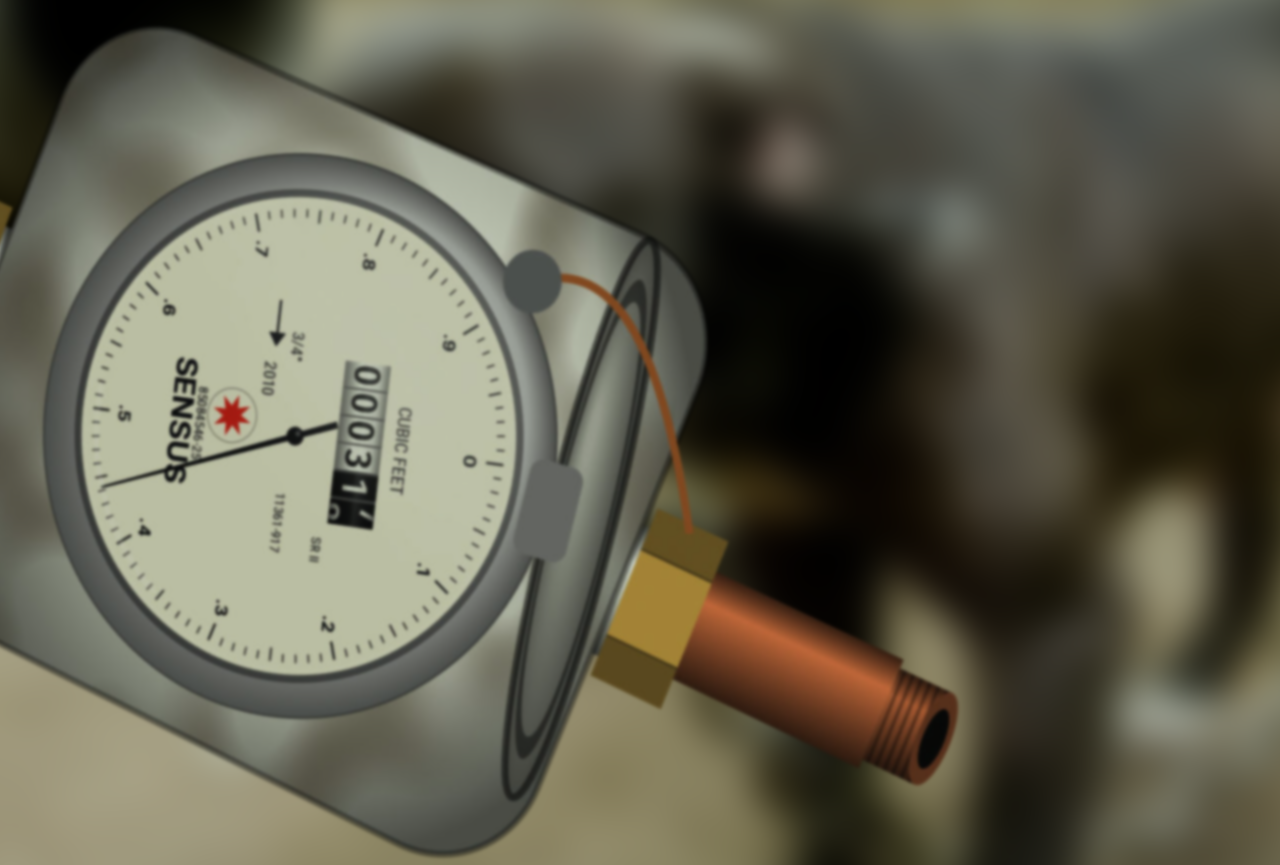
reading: 317.44 (ft³)
